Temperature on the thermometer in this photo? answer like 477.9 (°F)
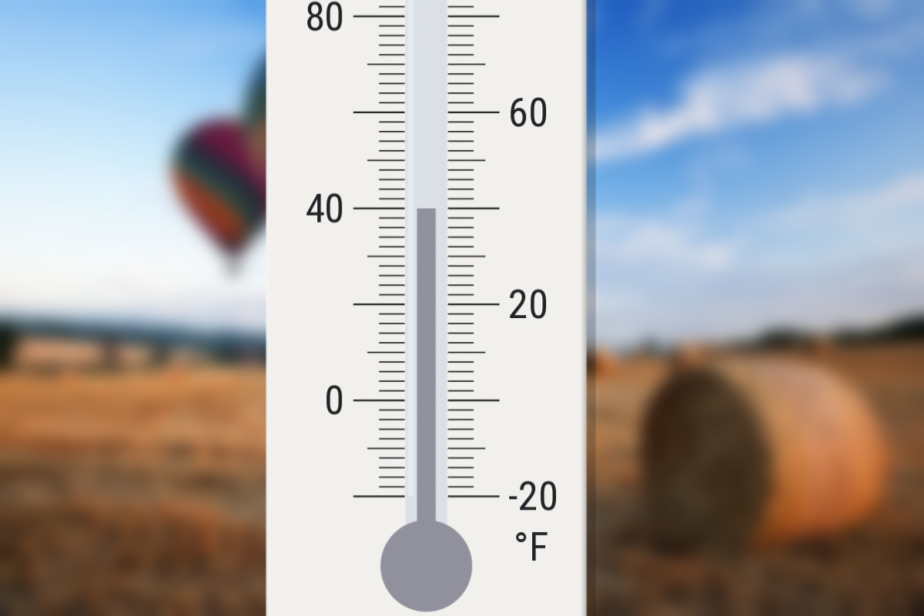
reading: 40 (°F)
